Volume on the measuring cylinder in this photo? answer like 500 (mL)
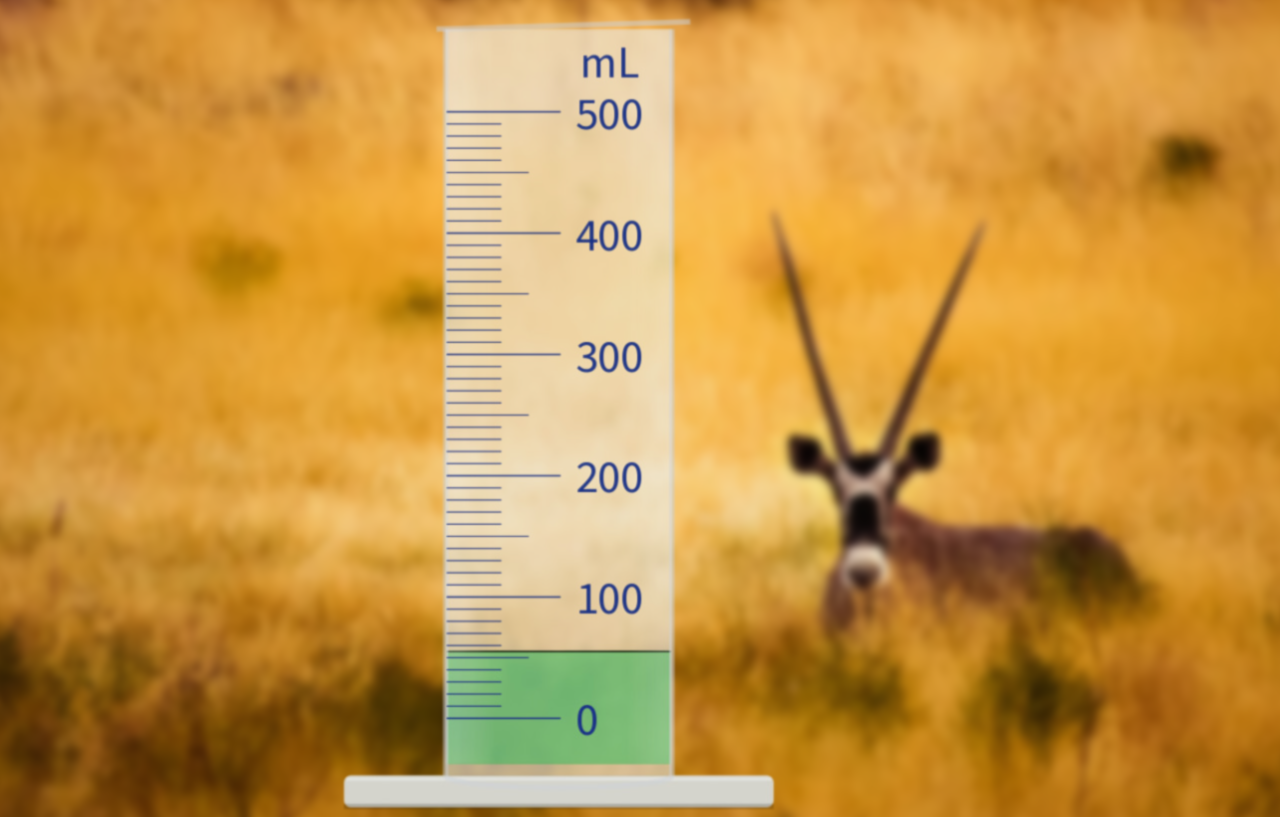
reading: 55 (mL)
